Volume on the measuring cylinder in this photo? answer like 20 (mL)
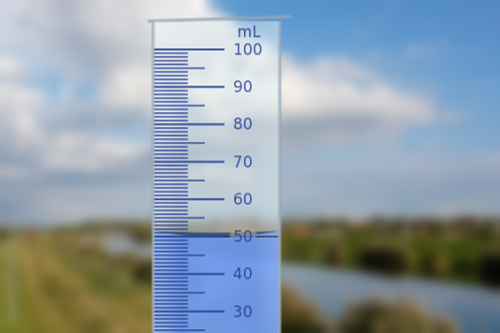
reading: 50 (mL)
